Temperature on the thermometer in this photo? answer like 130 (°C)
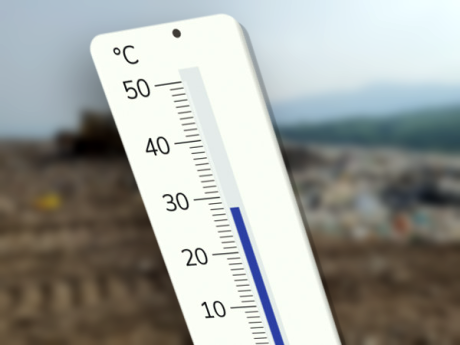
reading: 28 (°C)
